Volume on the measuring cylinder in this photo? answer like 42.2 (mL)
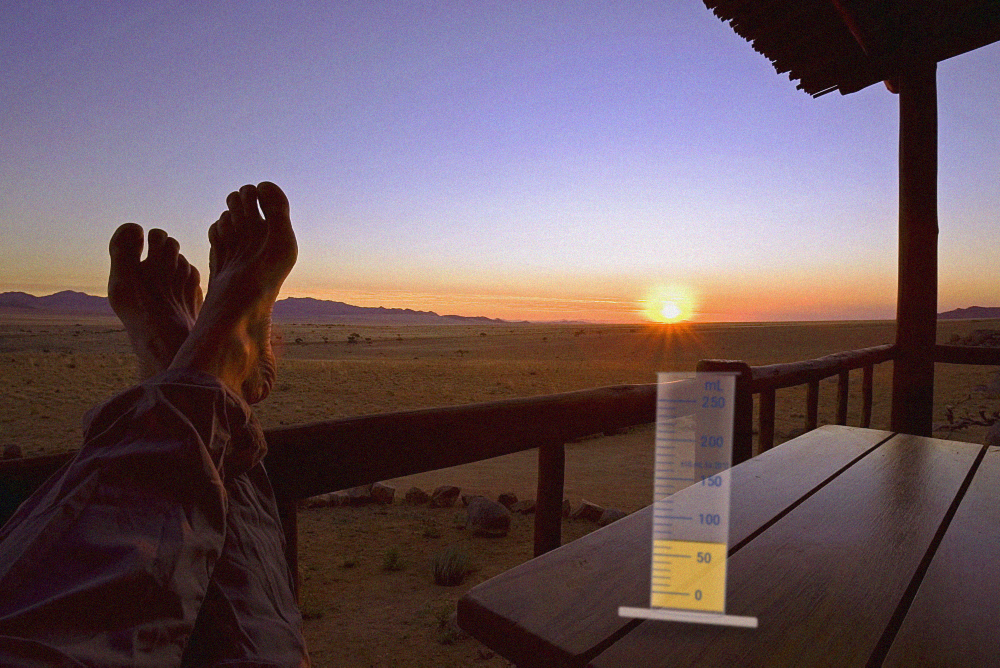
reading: 70 (mL)
